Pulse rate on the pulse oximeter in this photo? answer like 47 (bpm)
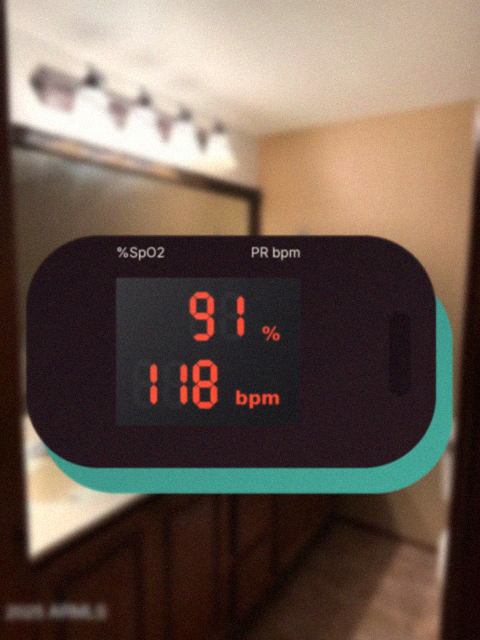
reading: 118 (bpm)
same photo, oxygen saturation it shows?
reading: 91 (%)
